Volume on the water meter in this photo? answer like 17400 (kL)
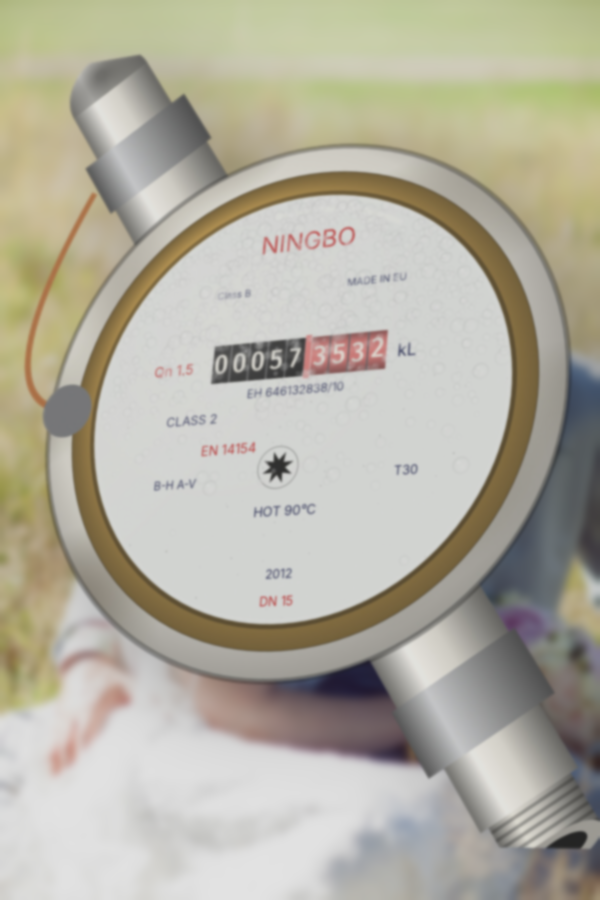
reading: 57.3532 (kL)
